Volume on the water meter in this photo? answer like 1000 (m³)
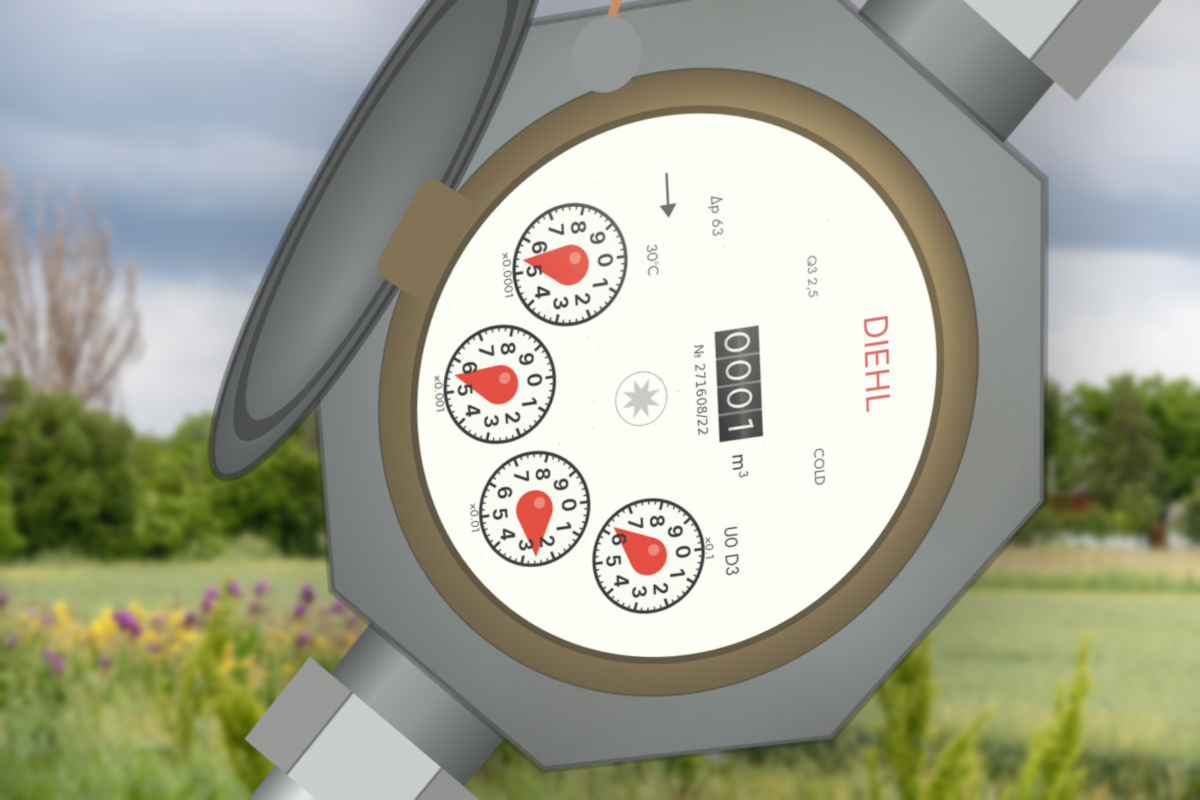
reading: 1.6255 (m³)
